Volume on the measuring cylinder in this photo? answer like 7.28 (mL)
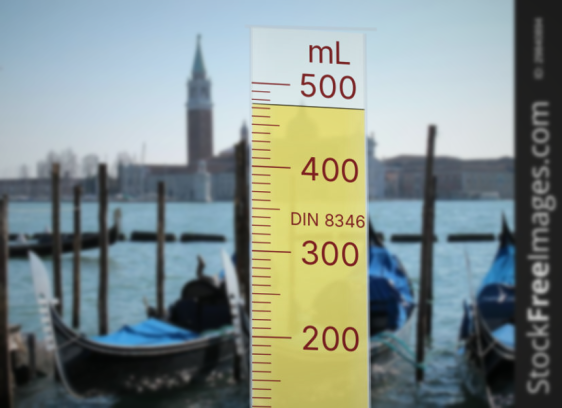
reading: 475 (mL)
